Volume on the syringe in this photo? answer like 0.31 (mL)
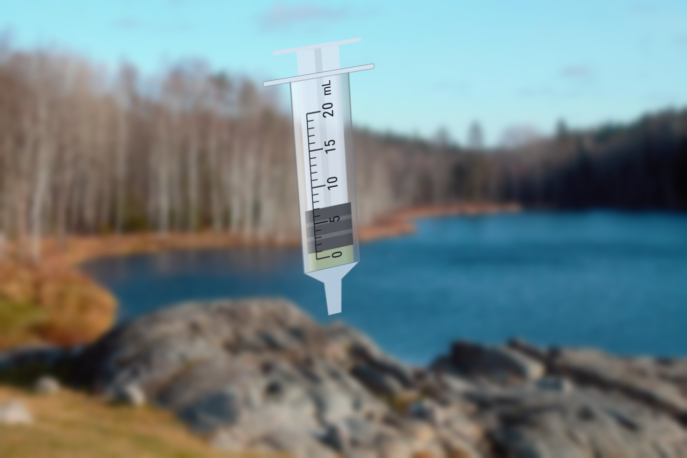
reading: 1 (mL)
